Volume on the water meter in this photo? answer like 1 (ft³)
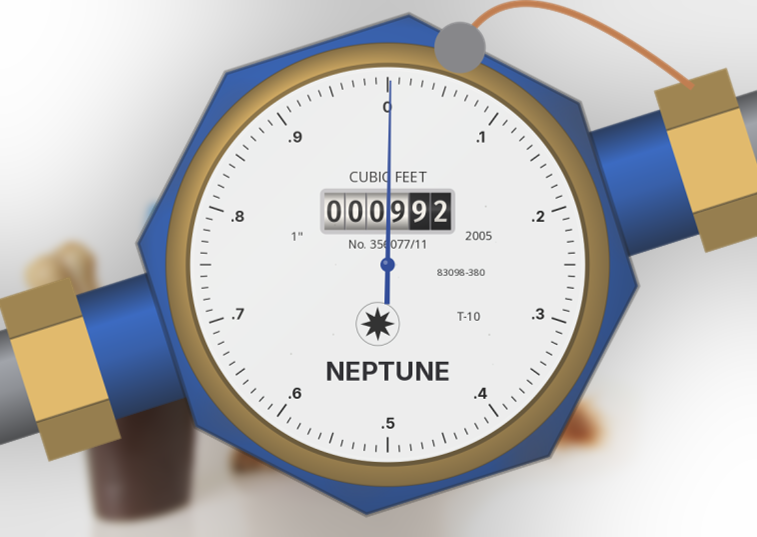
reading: 992.00 (ft³)
